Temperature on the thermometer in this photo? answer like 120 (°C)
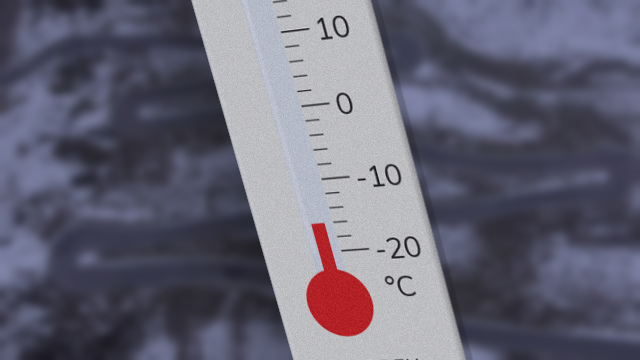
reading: -16 (°C)
